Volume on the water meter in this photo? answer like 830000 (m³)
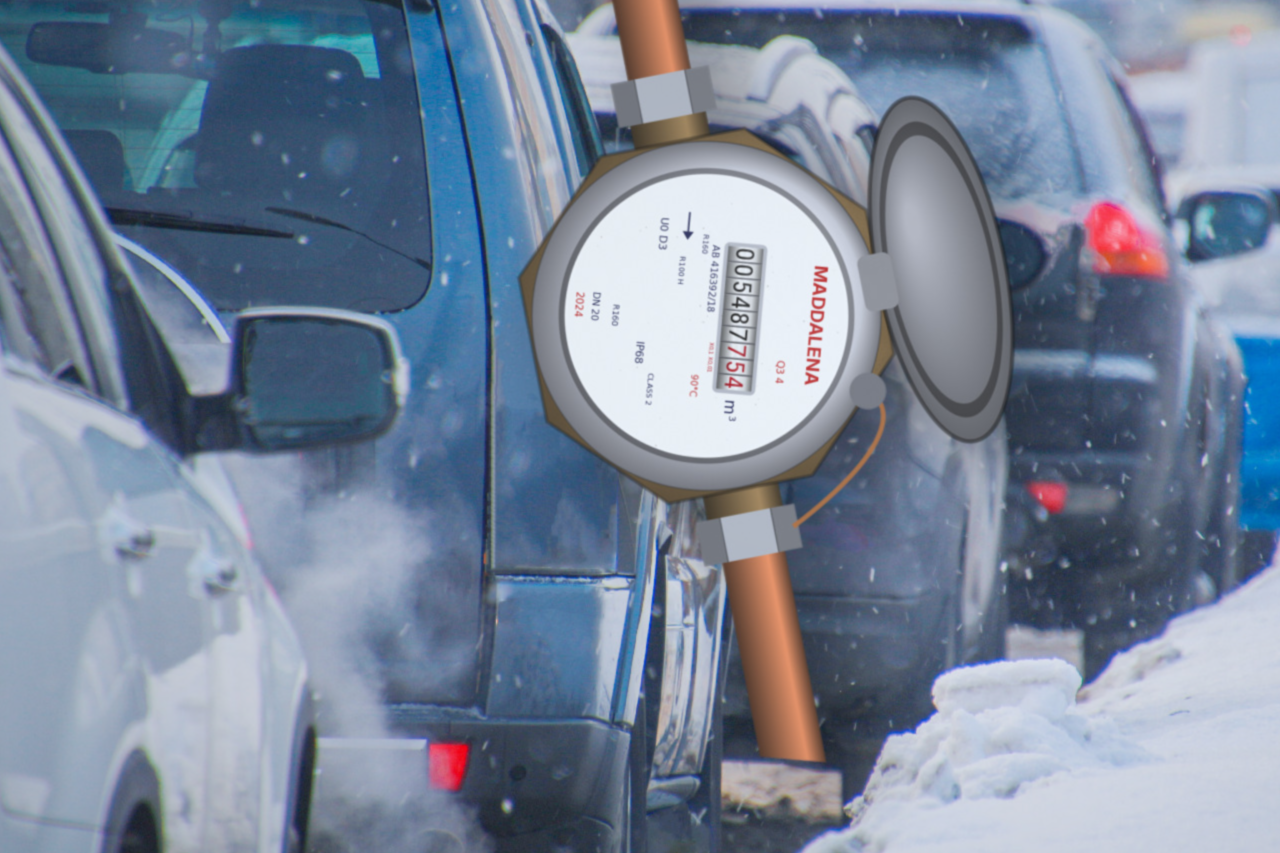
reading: 5487.754 (m³)
